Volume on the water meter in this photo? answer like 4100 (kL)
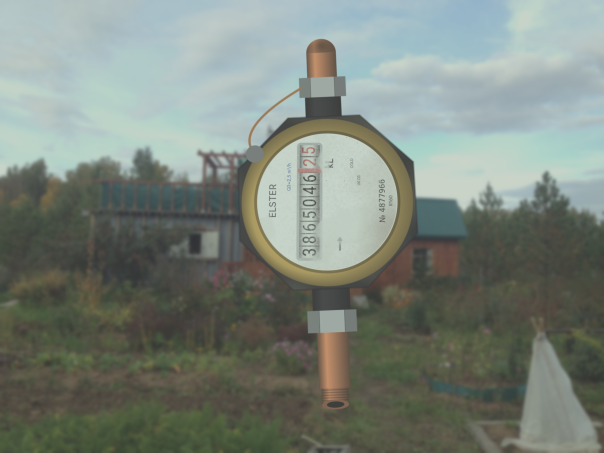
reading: 3865046.25 (kL)
